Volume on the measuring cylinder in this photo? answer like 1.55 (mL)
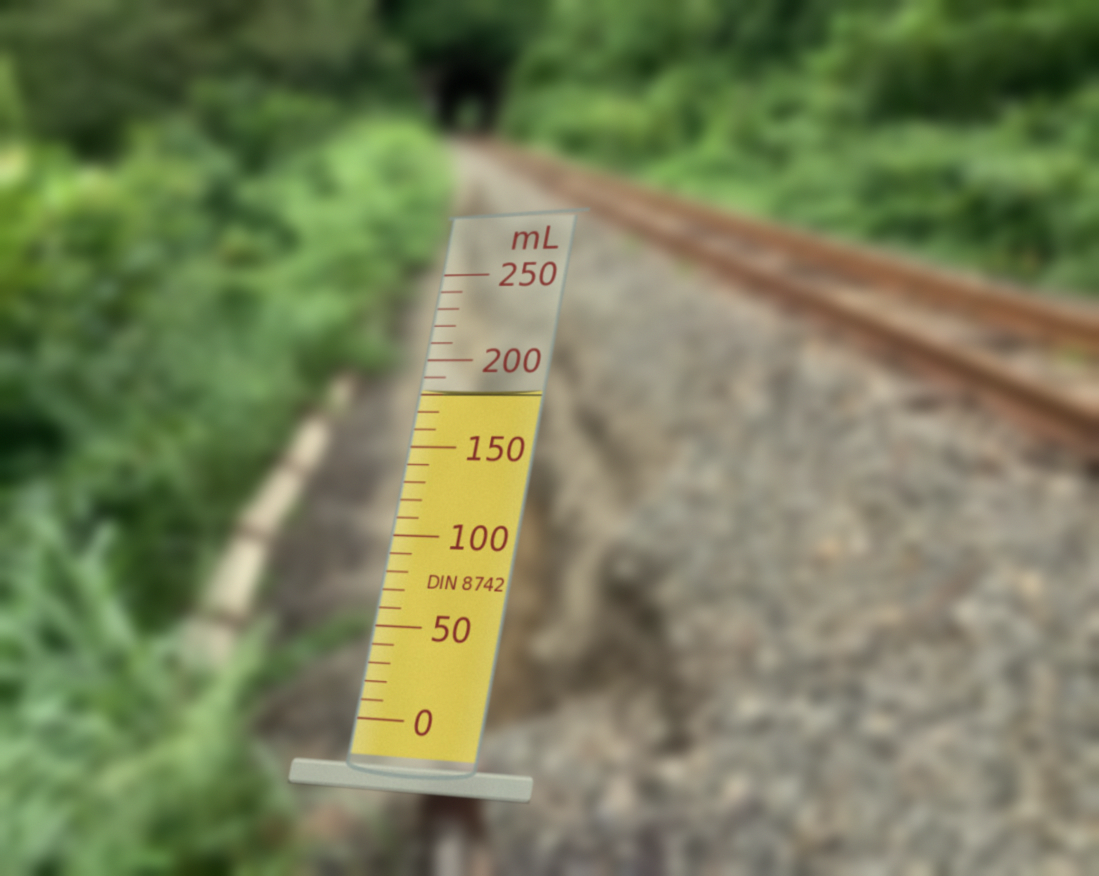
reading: 180 (mL)
